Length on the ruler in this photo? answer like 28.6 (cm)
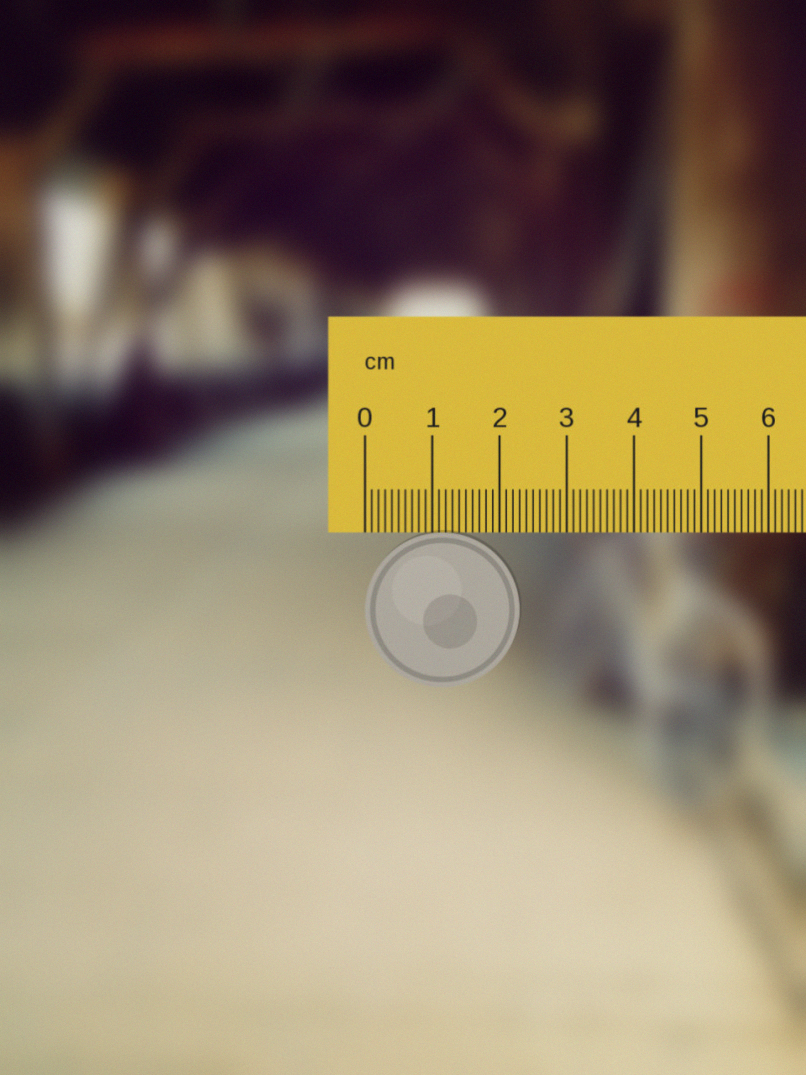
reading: 2.3 (cm)
